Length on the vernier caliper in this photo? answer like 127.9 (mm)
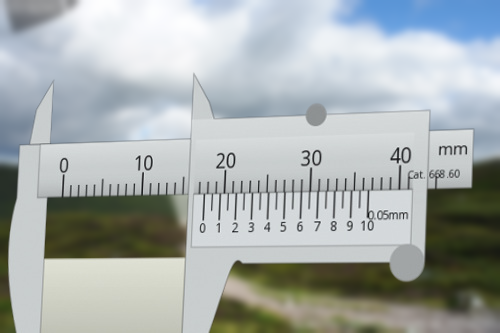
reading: 17.6 (mm)
